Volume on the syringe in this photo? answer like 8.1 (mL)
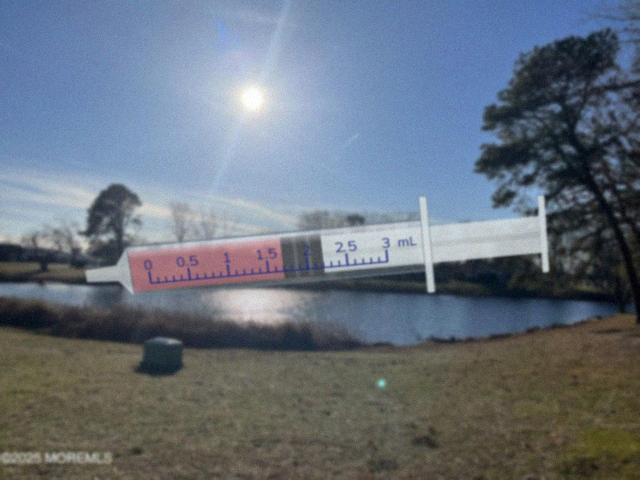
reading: 1.7 (mL)
